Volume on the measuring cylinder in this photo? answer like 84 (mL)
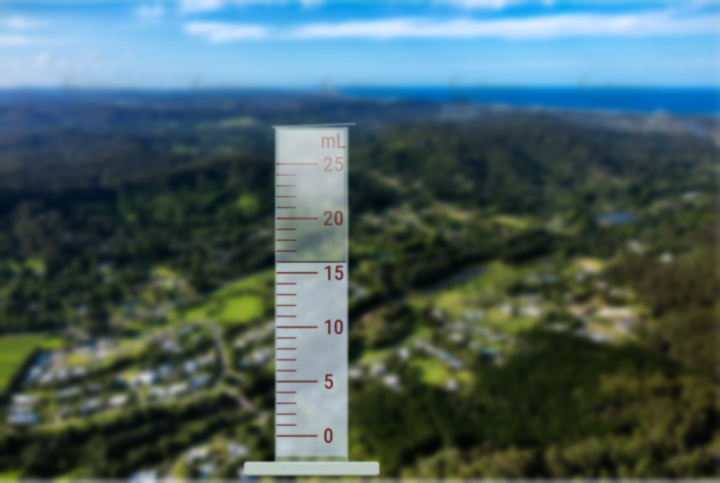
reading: 16 (mL)
